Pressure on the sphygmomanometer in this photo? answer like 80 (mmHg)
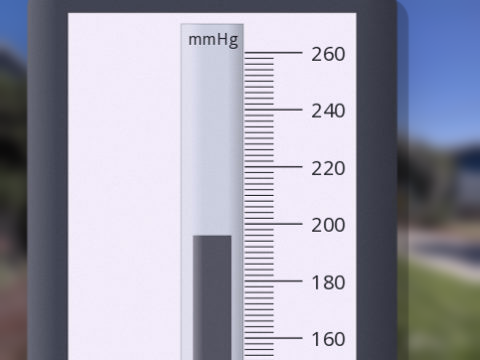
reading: 196 (mmHg)
